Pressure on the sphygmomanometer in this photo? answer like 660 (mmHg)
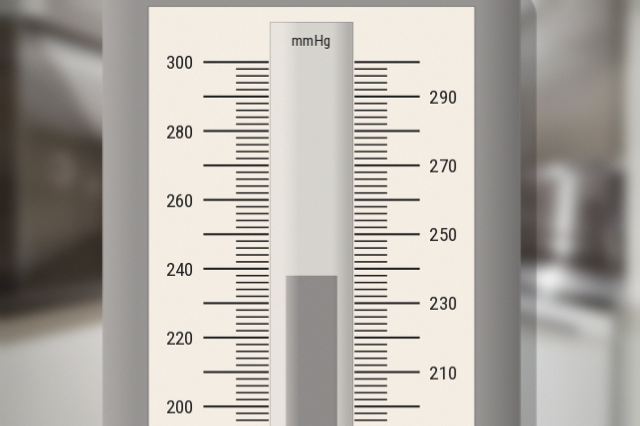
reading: 238 (mmHg)
